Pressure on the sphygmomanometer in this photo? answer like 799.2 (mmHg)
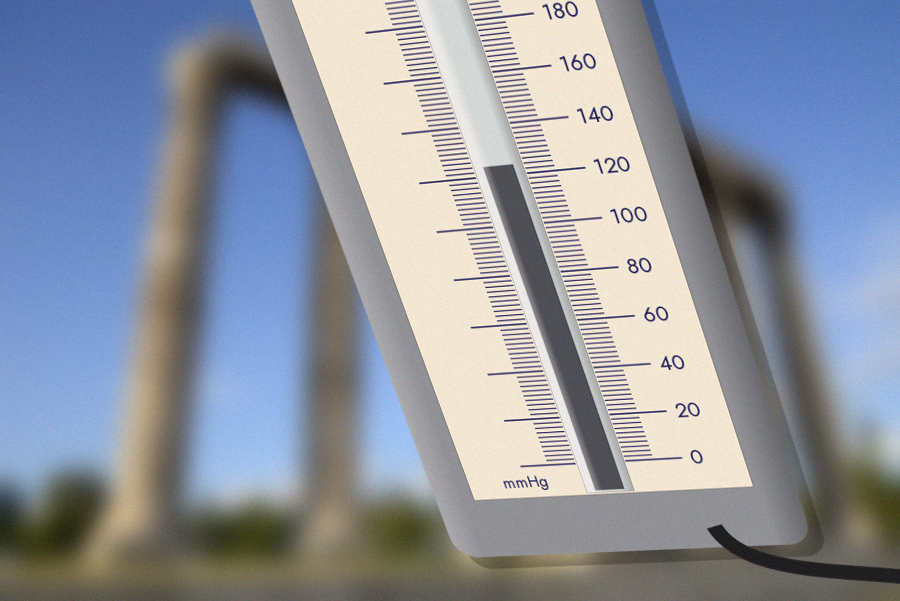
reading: 124 (mmHg)
